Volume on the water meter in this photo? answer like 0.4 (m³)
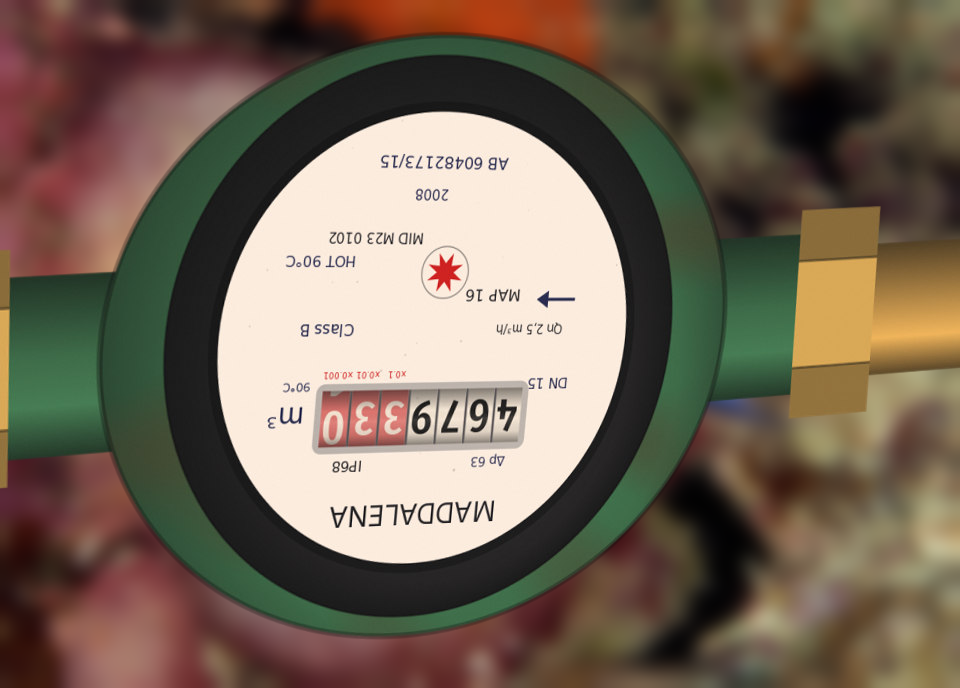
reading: 4679.330 (m³)
